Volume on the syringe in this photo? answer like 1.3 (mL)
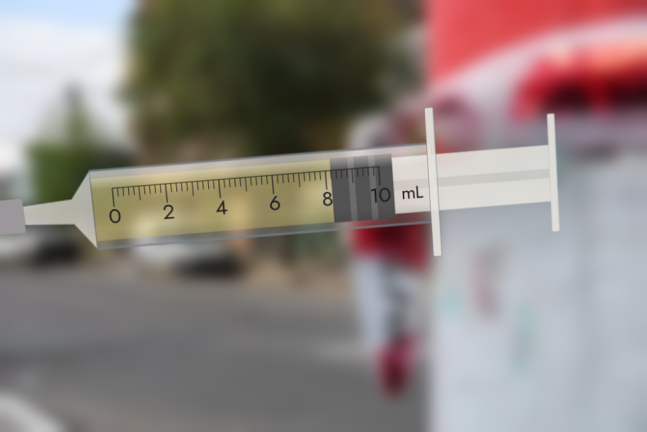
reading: 8.2 (mL)
